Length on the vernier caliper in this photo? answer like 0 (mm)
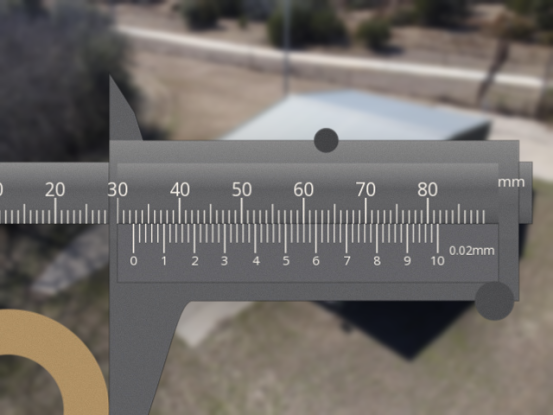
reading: 32.6 (mm)
